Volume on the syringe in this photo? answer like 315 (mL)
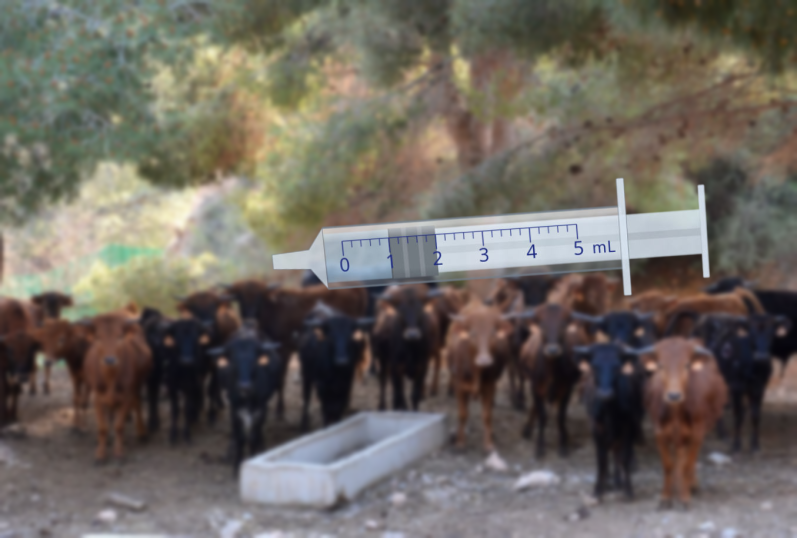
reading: 1 (mL)
